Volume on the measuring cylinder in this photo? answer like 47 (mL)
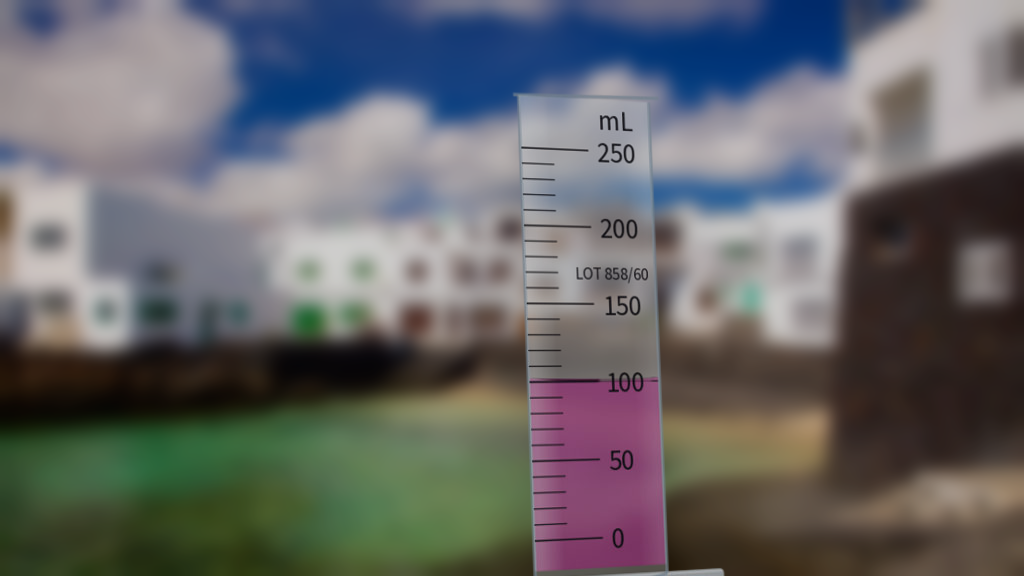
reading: 100 (mL)
